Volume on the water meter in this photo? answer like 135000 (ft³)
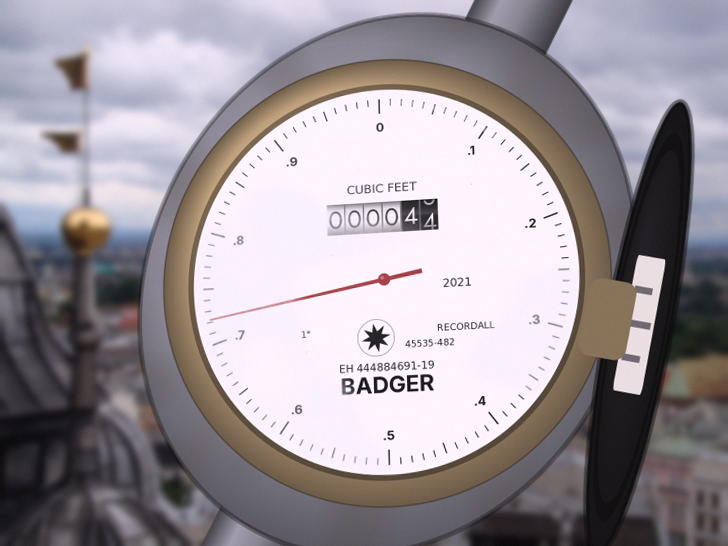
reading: 43.72 (ft³)
